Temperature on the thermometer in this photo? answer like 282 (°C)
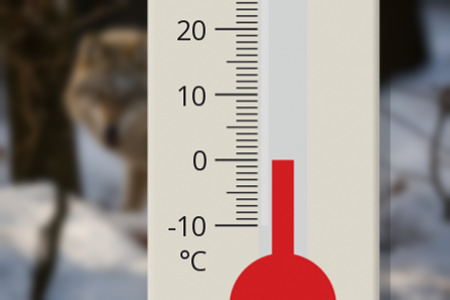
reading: 0 (°C)
